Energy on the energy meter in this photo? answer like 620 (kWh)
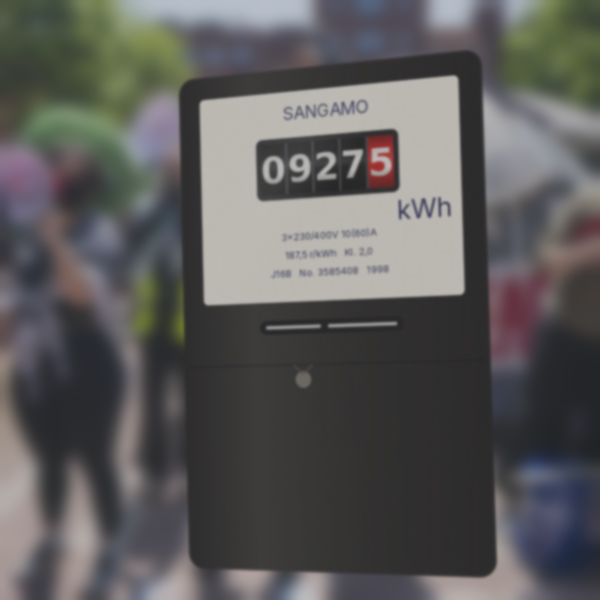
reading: 927.5 (kWh)
